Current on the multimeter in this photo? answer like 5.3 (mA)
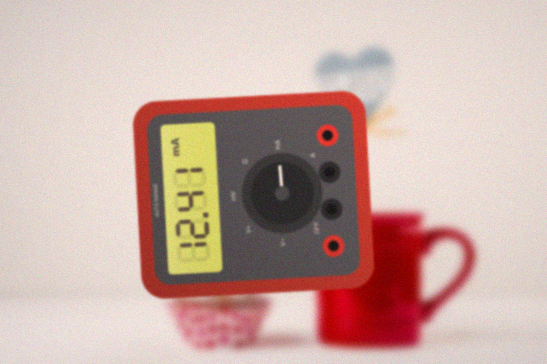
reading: 12.41 (mA)
